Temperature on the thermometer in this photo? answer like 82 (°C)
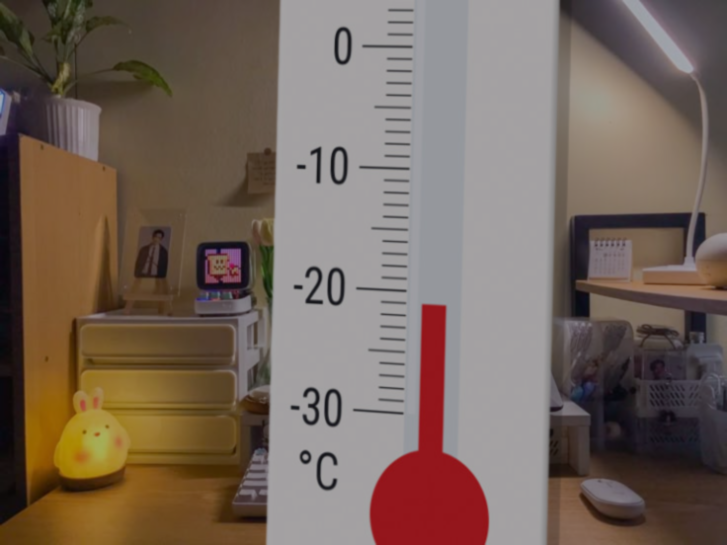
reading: -21 (°C)
